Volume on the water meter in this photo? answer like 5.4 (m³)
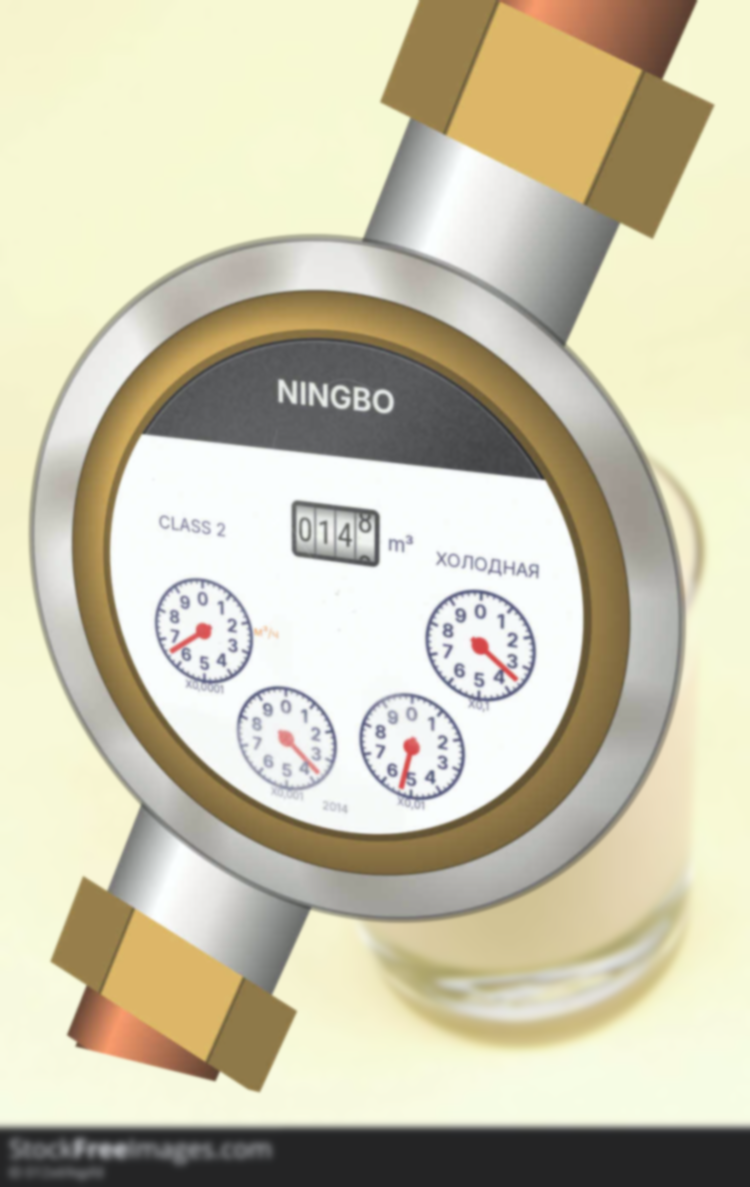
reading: 148.3536 (m³)
